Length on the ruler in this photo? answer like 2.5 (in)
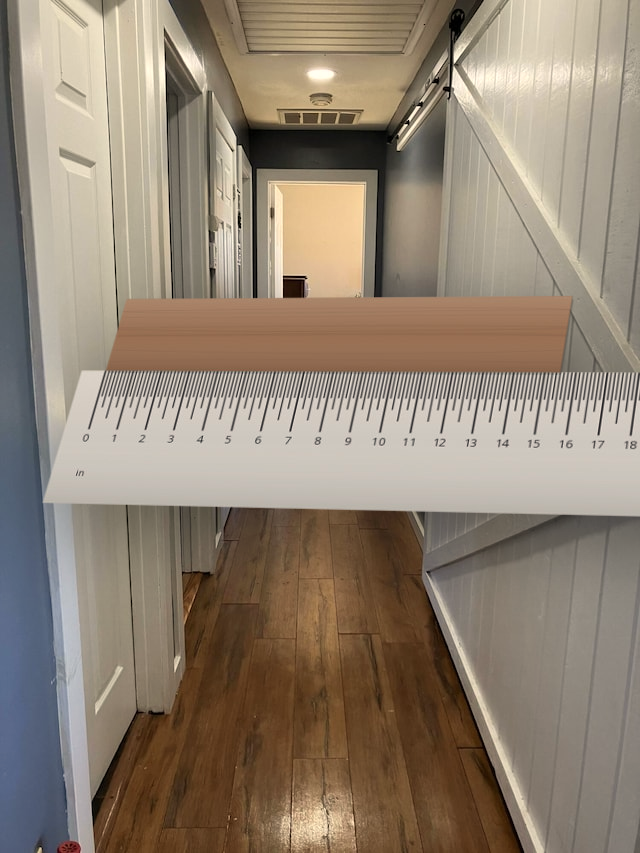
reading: 15.5 (in)
